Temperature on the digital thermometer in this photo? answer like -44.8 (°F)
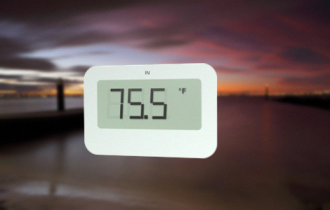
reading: 75.5 (°F)
